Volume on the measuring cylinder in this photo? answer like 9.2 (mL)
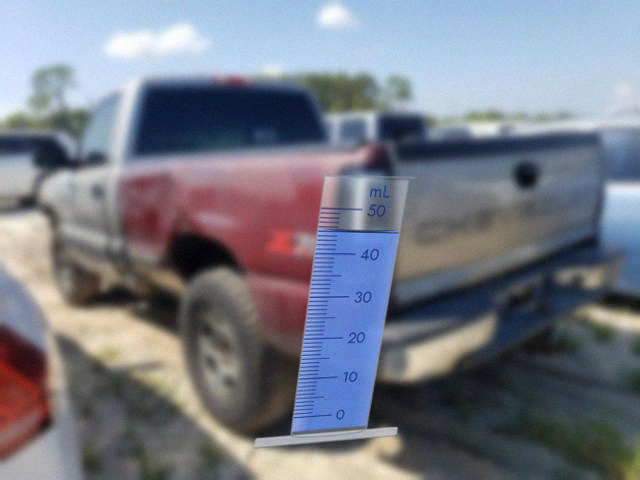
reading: 45 (mL)
